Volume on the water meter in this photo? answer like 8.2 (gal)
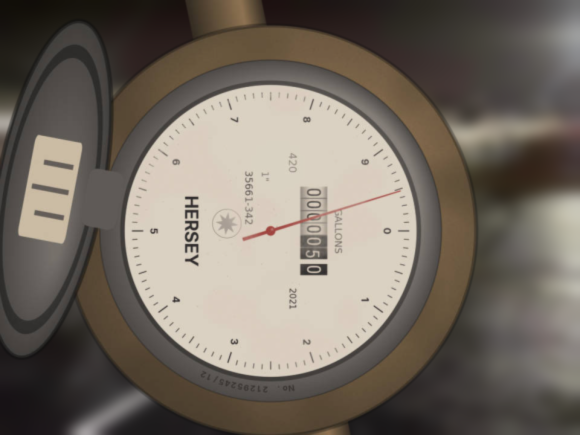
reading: 49.5 (gal)
